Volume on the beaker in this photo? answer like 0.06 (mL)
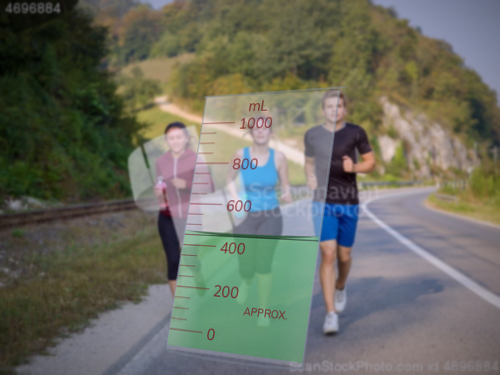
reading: 450 (mL)
